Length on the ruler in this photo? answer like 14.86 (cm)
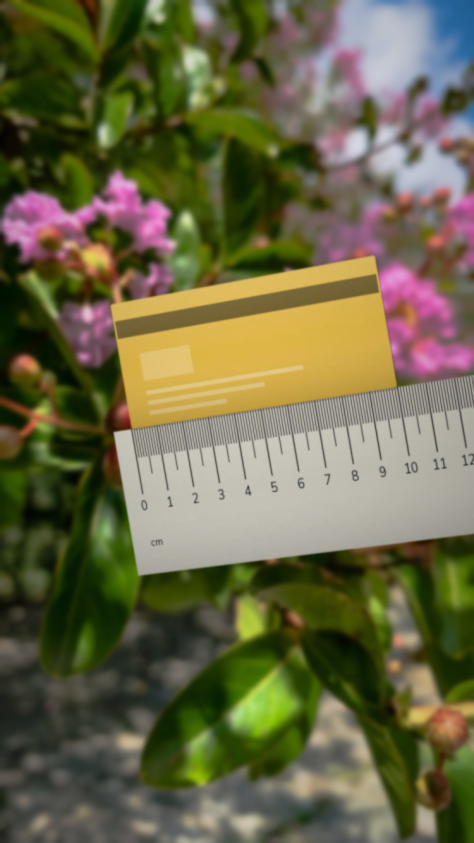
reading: 10 (cm)
